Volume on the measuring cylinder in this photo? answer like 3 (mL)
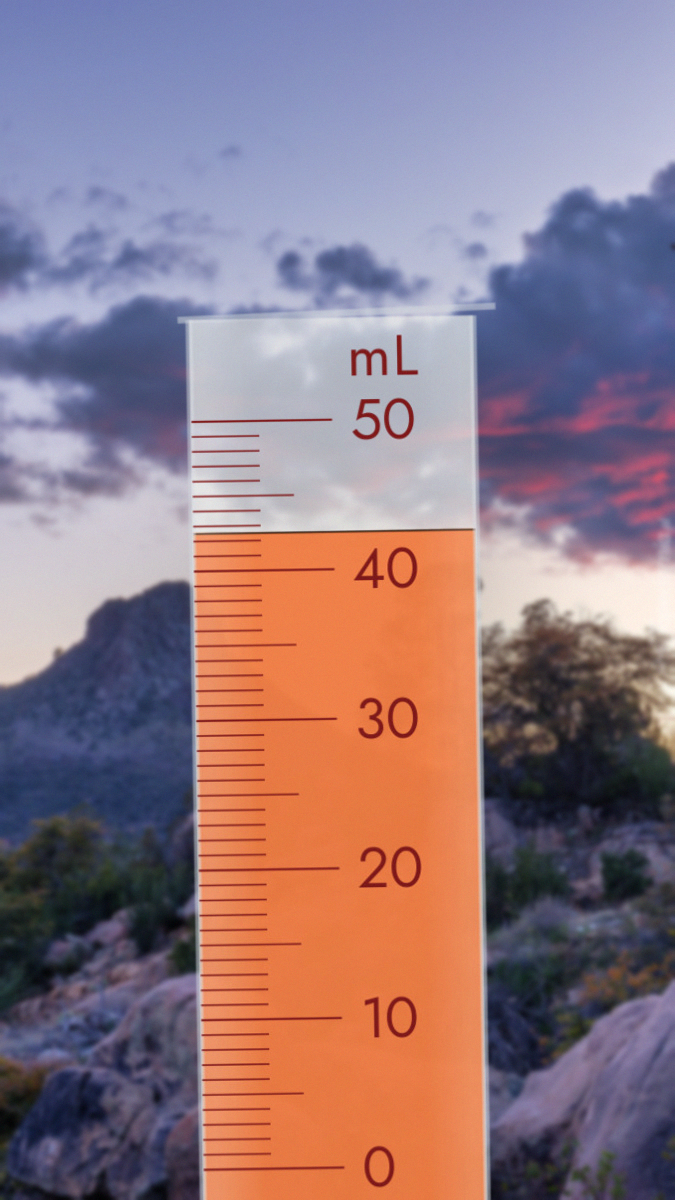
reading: 42.5 (mL)
